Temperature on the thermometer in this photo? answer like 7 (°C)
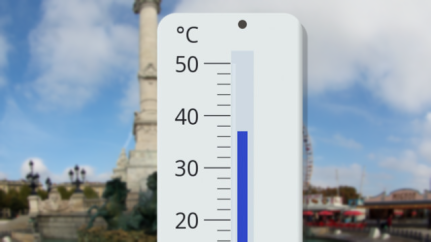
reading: 37 (°C)
